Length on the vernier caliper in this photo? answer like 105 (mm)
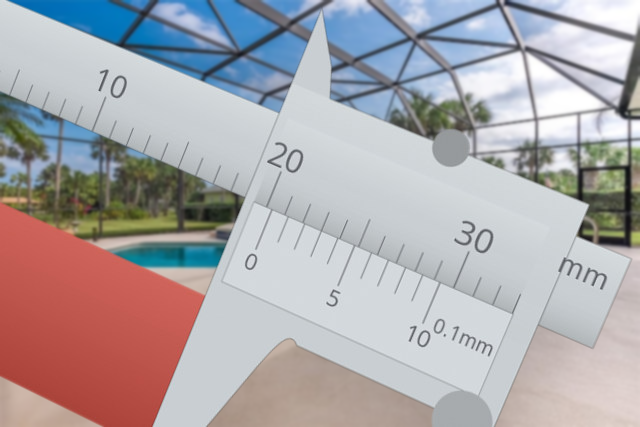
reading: 20.3 (mm)
